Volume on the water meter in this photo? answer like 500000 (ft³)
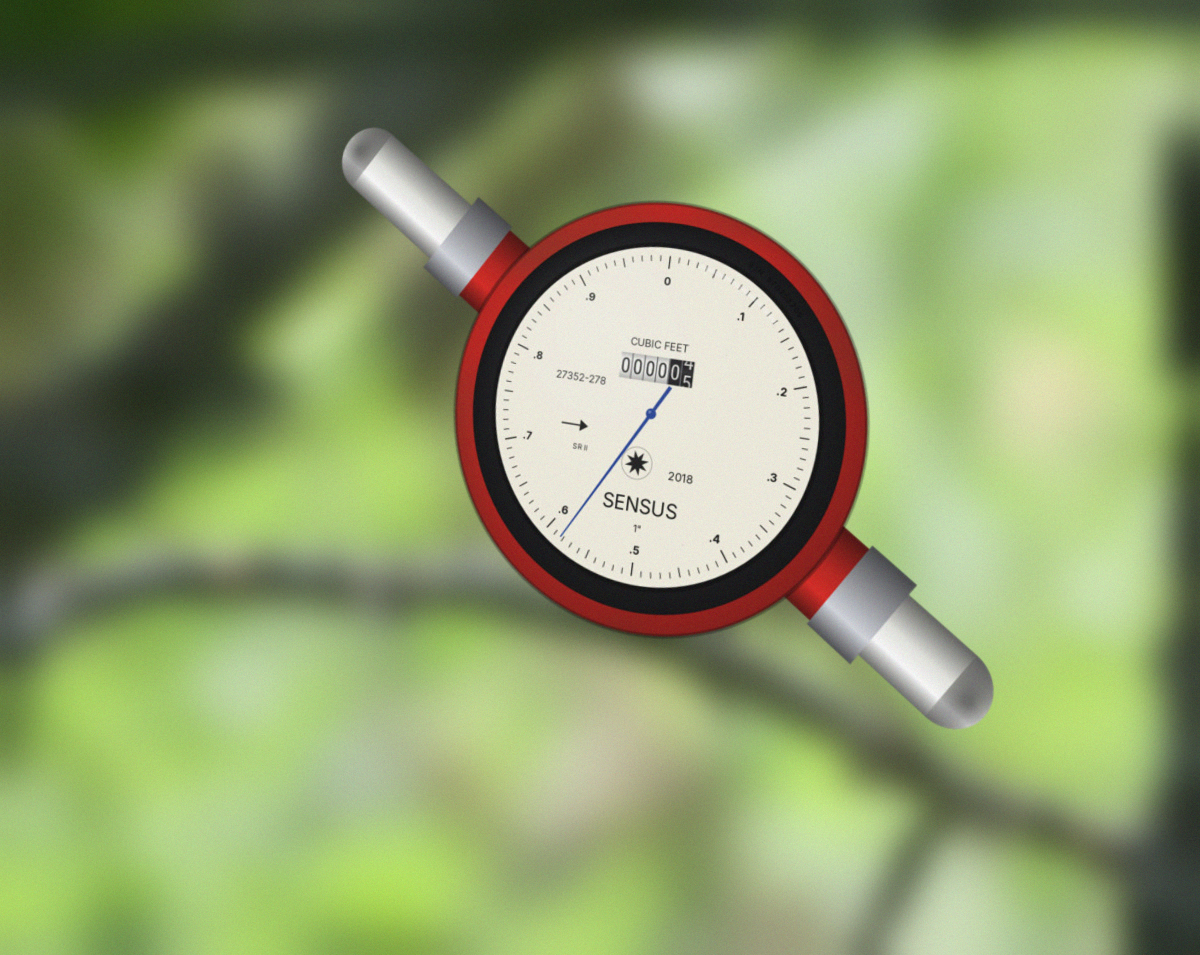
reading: 4.58 (ft³)
